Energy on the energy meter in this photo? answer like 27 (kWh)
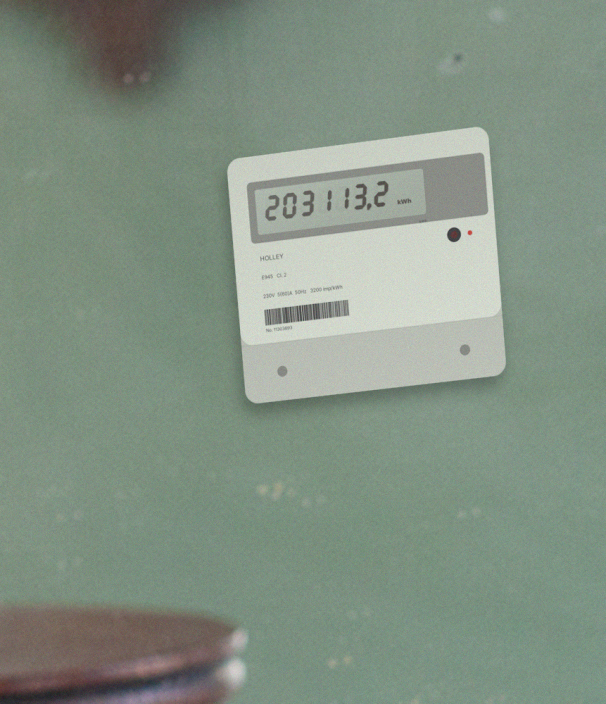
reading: 203113.2 (kWh)
